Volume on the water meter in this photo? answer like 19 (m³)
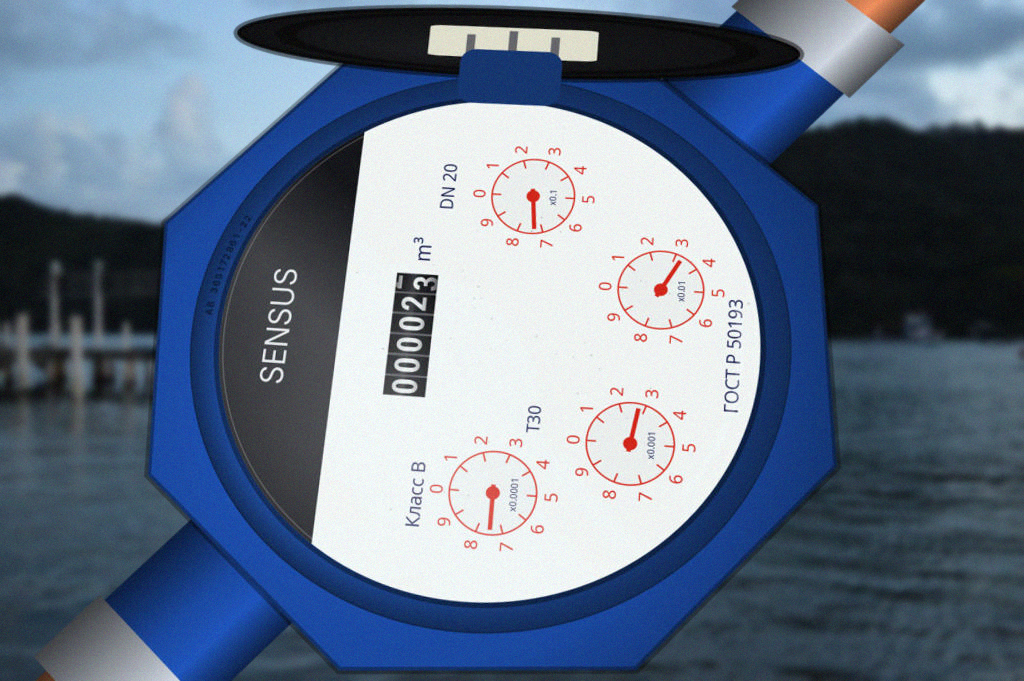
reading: 22.7327 (m³)
